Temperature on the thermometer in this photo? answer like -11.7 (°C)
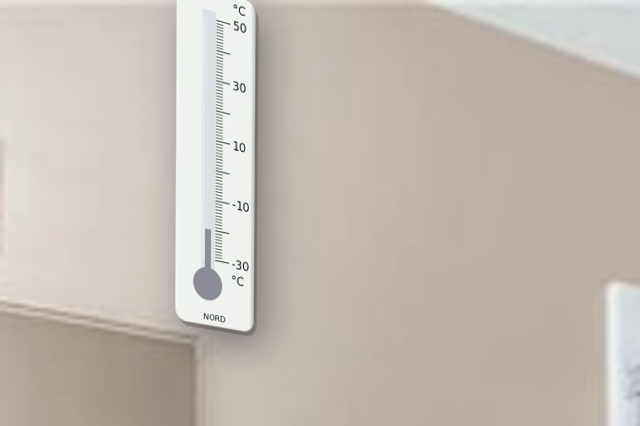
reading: -20 (°C)
